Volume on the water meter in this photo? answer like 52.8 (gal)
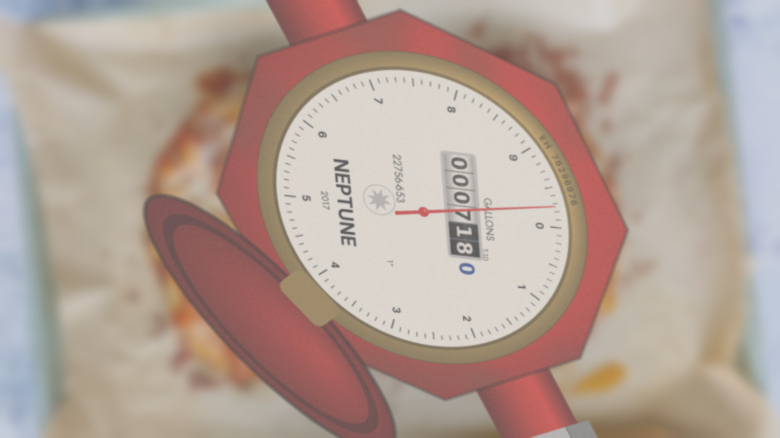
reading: 7179.7 (gal)
